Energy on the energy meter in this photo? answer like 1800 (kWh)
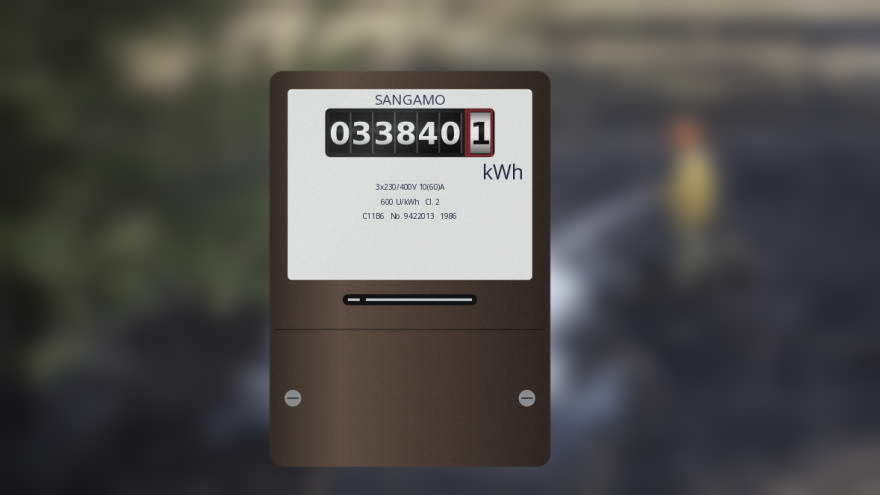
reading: 33840.1 (kWh)
